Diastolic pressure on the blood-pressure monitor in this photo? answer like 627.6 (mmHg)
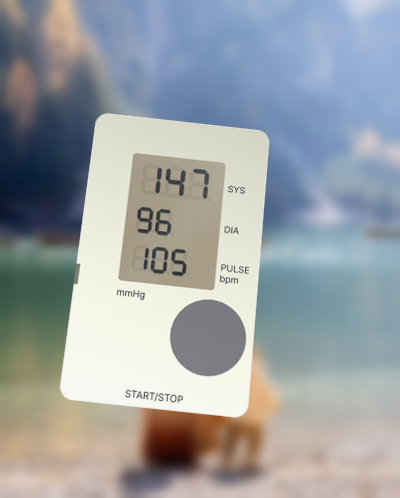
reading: 96 (mmHg)
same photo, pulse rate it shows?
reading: 105 (bpm)
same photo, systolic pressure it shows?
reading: 147 (mmHg)
